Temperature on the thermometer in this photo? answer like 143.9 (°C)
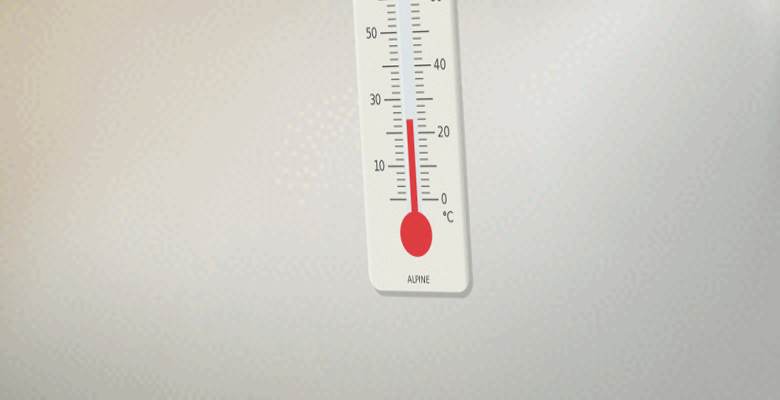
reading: 24 (°C)
